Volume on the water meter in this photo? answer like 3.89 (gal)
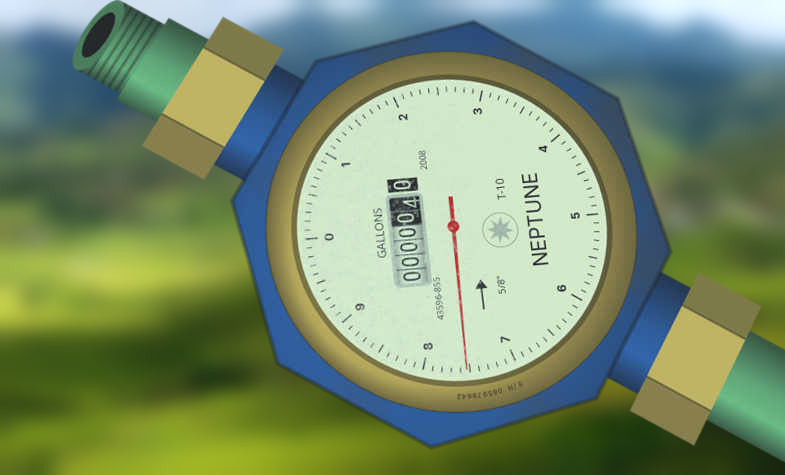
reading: 37.5 (gal)
